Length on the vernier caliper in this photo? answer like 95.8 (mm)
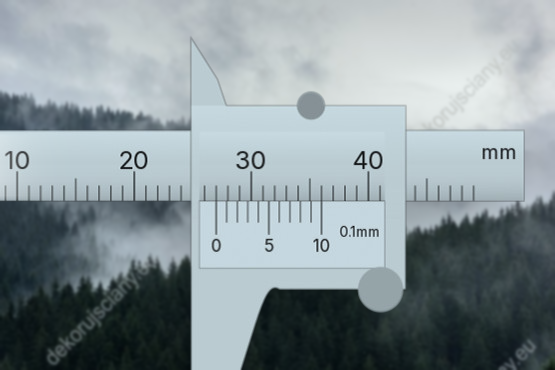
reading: 27.0 (mm)
